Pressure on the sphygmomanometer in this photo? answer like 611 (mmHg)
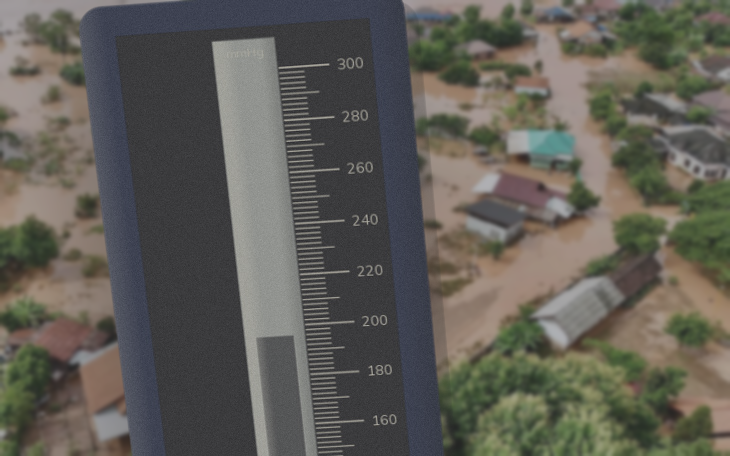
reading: 196 (mmHg)
